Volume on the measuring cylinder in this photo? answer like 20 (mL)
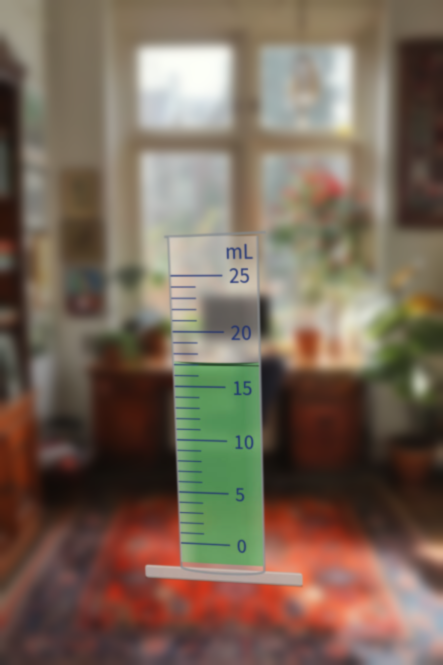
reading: 17 (mL)
